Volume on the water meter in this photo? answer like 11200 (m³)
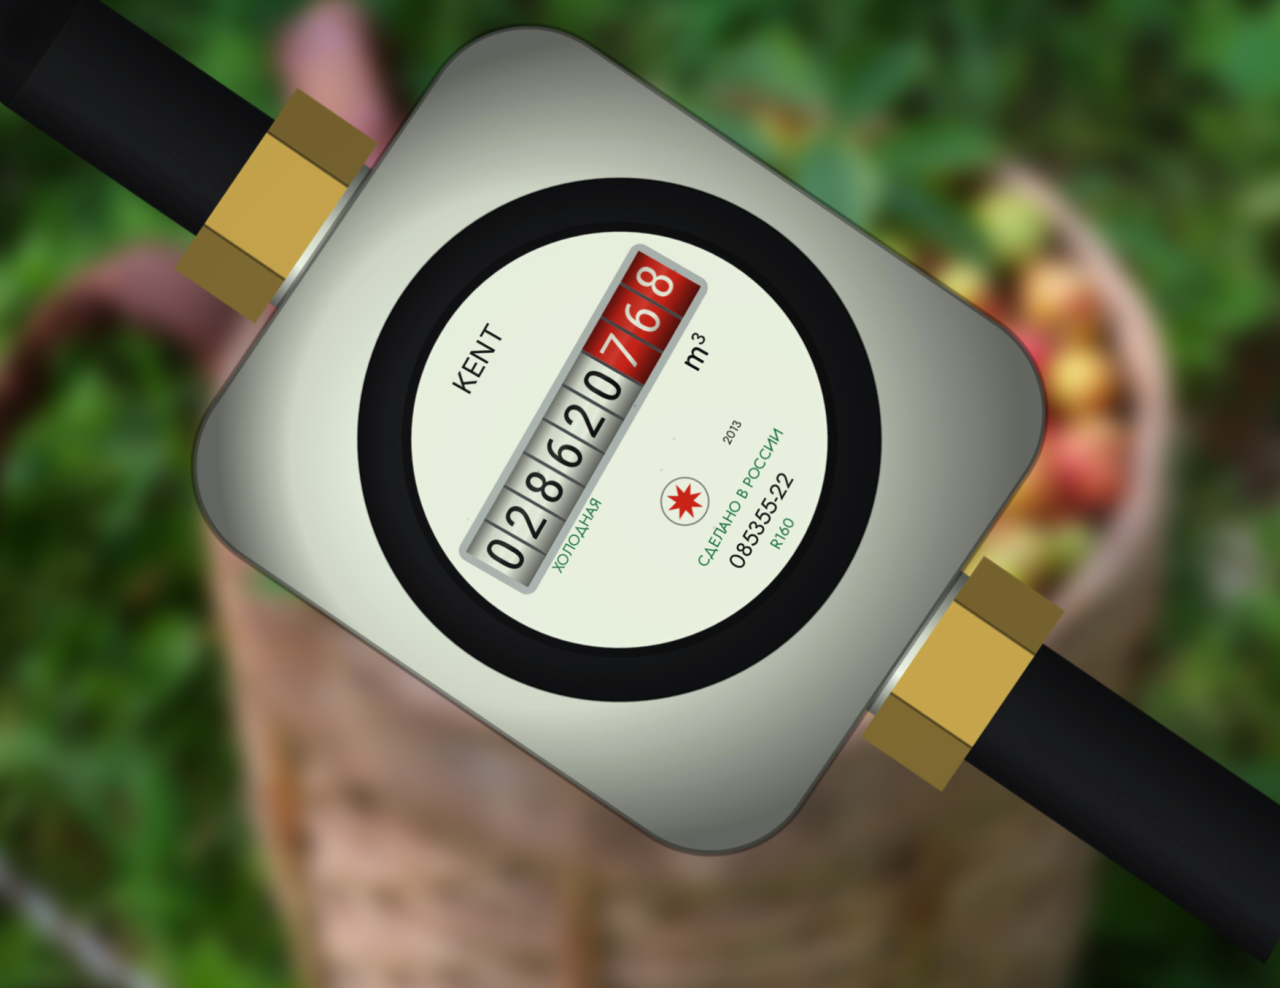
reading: 28620.768 (m³)
